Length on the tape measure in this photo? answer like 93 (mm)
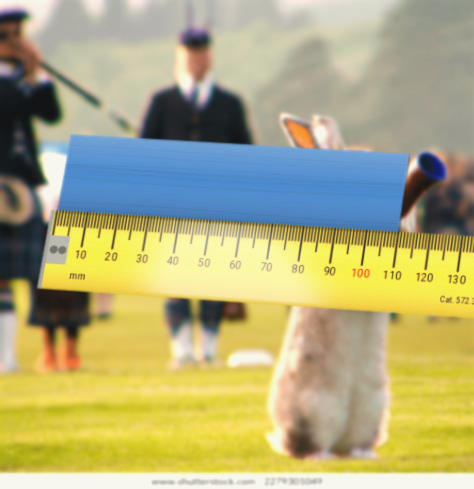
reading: 110 (mm)
